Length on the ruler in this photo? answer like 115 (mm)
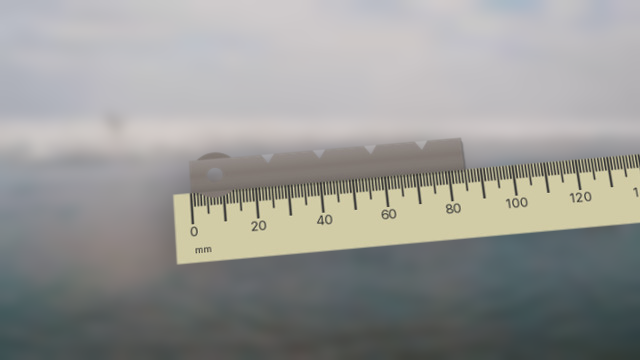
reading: 85 (mm)
